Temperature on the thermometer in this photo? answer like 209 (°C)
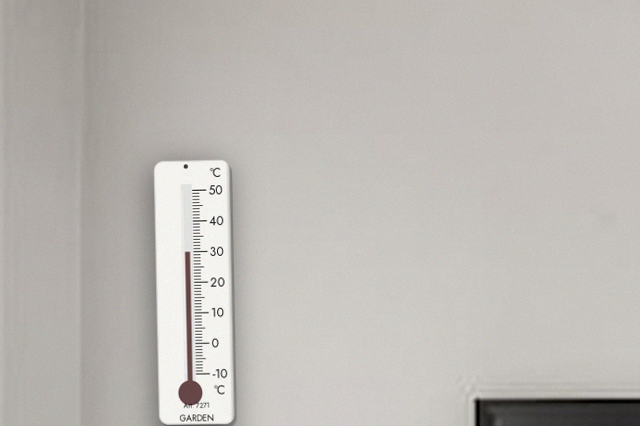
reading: 30 (°C)
